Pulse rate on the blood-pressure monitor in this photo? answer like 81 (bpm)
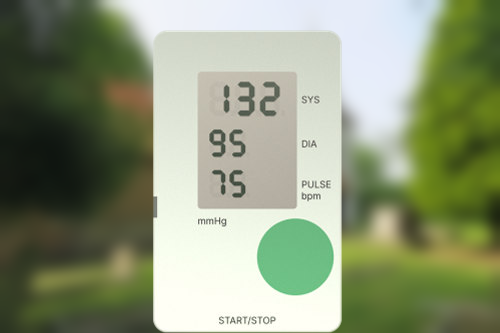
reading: 75 (bpm)
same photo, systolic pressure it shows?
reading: 132 (mmHg)
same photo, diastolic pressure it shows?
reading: 95 (mmHg)
